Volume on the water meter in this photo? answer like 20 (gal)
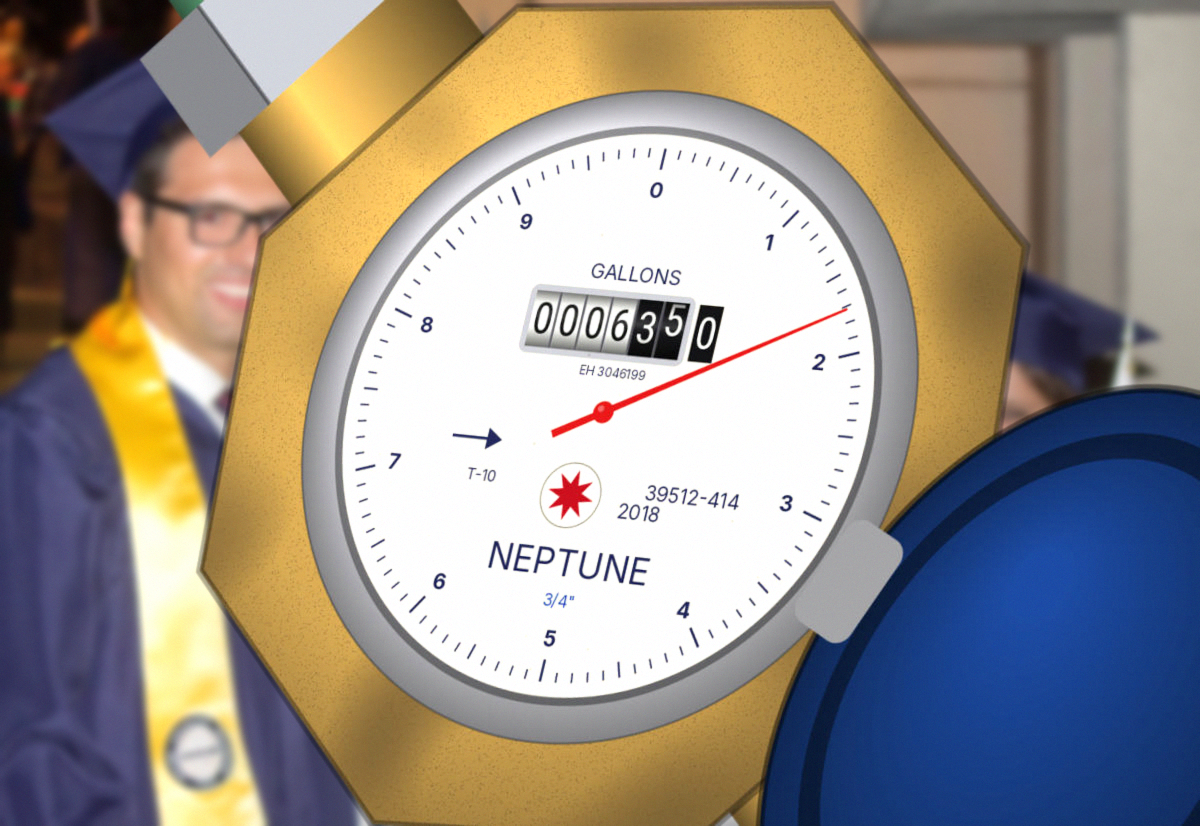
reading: 6351.7 (gal)
